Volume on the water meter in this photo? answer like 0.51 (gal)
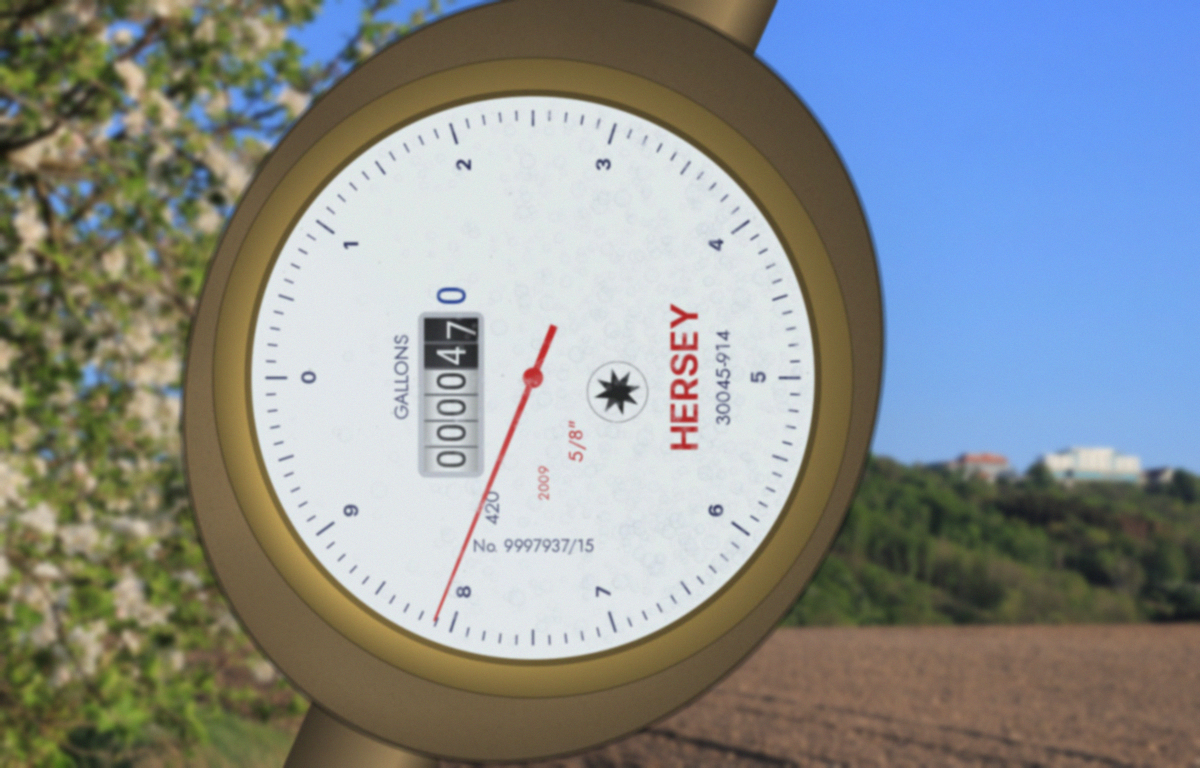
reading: 468.1 (gal)
